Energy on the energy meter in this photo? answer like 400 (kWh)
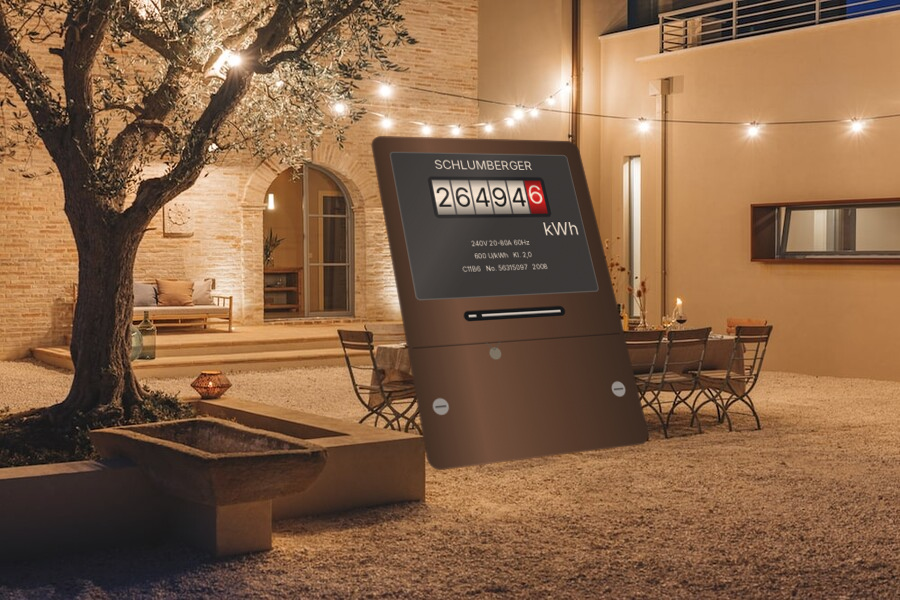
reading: 26494.6 (kWh)
